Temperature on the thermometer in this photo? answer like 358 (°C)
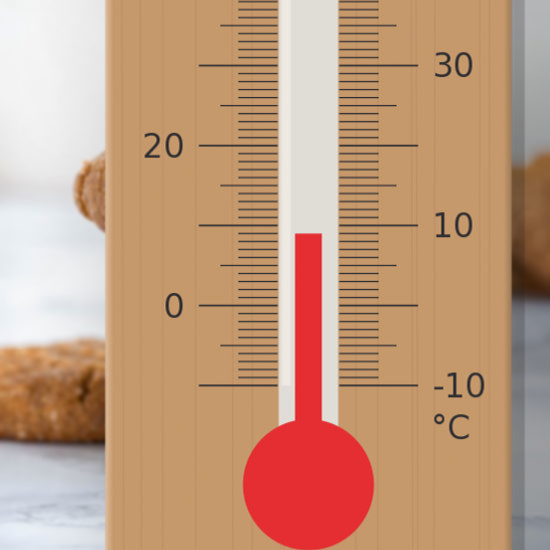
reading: 9 (°C)
